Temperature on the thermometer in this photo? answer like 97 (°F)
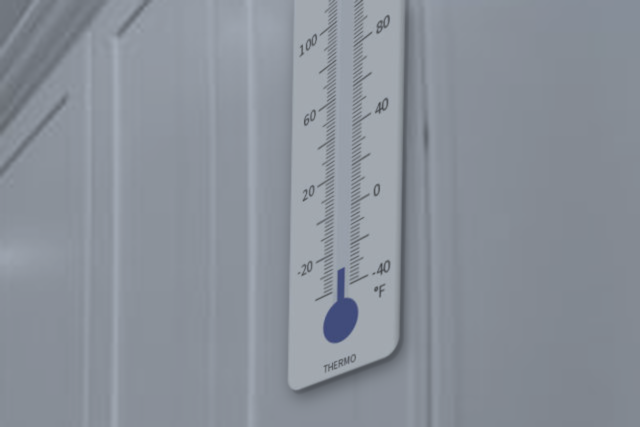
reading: -30 (°F)
